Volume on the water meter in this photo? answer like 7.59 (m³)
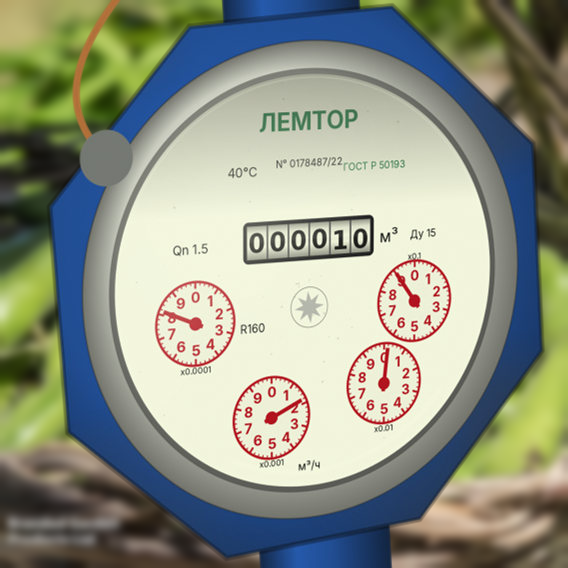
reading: 9.9018 (m³)
